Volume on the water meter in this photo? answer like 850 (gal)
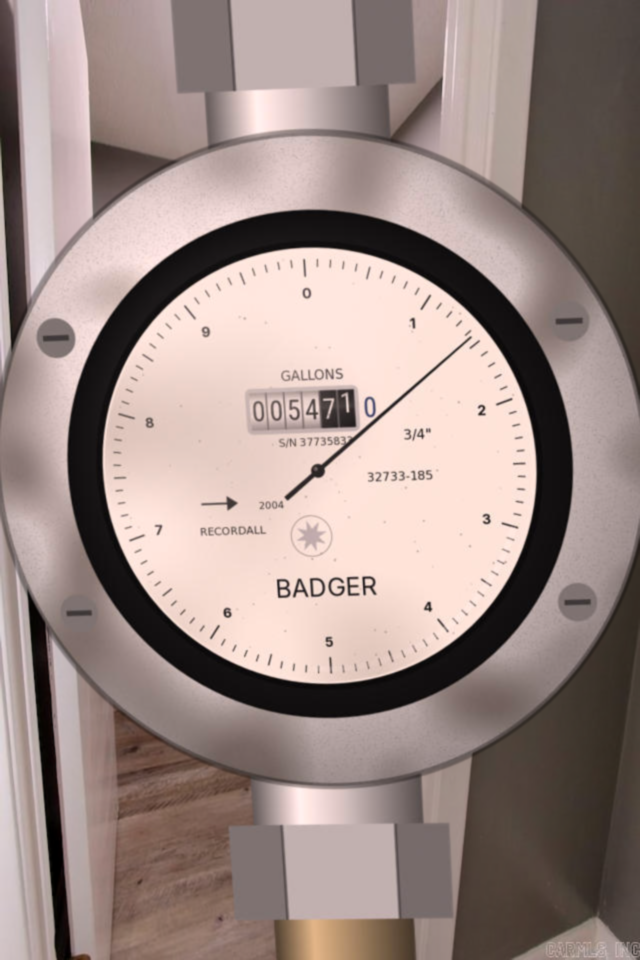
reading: 54711.4 (gal)
